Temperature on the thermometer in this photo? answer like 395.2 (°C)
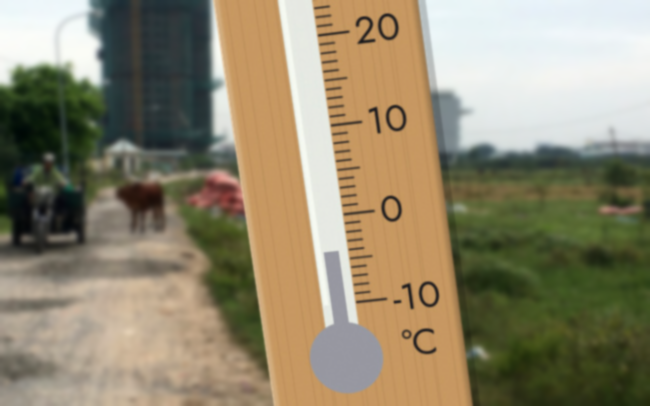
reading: -4 (°C)
